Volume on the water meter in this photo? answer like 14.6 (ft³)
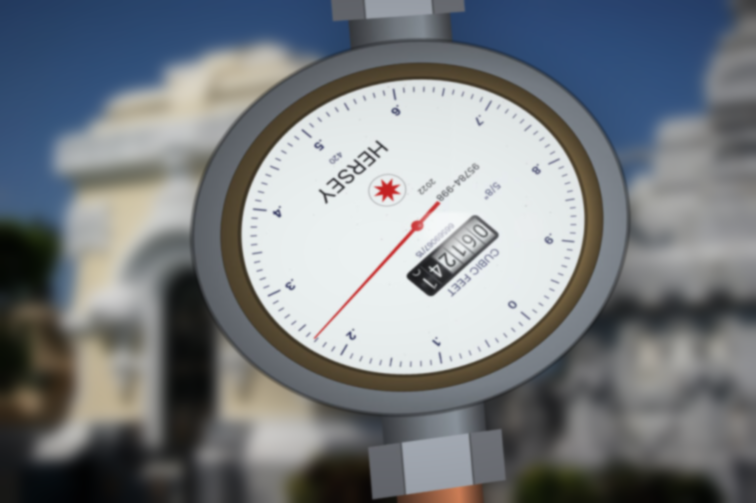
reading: 61241.23 (ft³)
